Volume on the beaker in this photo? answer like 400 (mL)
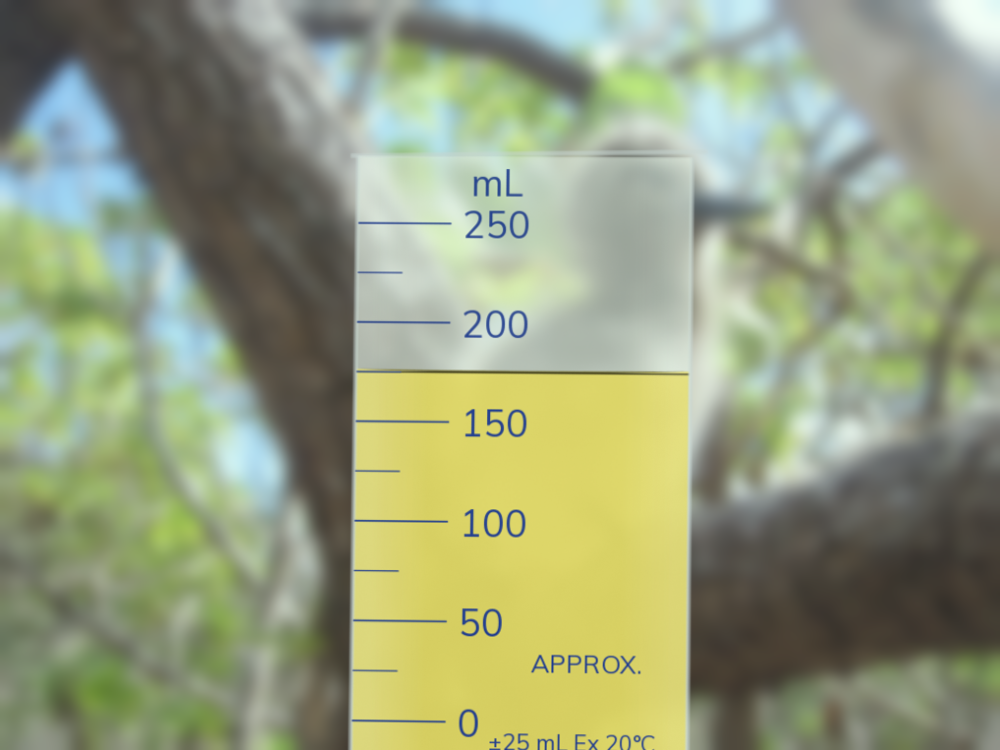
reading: 175 (mL)
